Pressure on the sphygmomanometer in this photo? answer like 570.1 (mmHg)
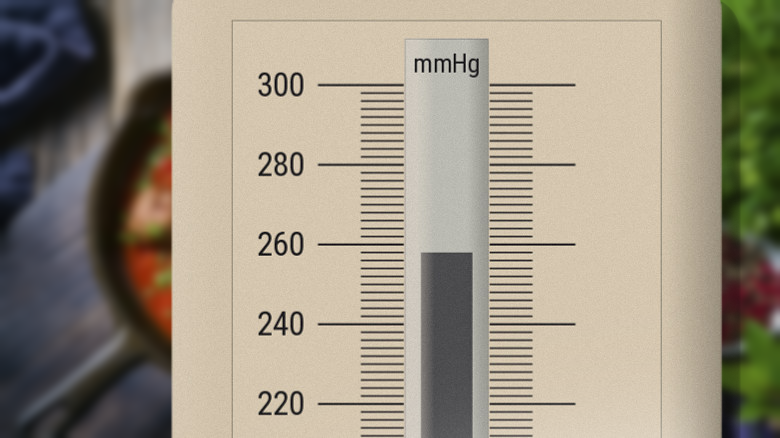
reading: 258 (mmHg)
